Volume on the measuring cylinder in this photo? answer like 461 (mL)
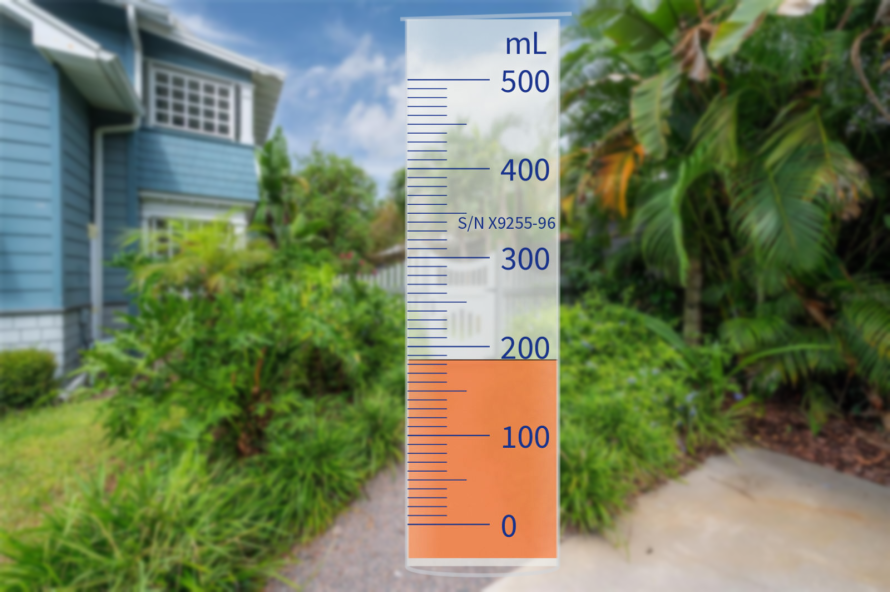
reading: 185 (mL)
